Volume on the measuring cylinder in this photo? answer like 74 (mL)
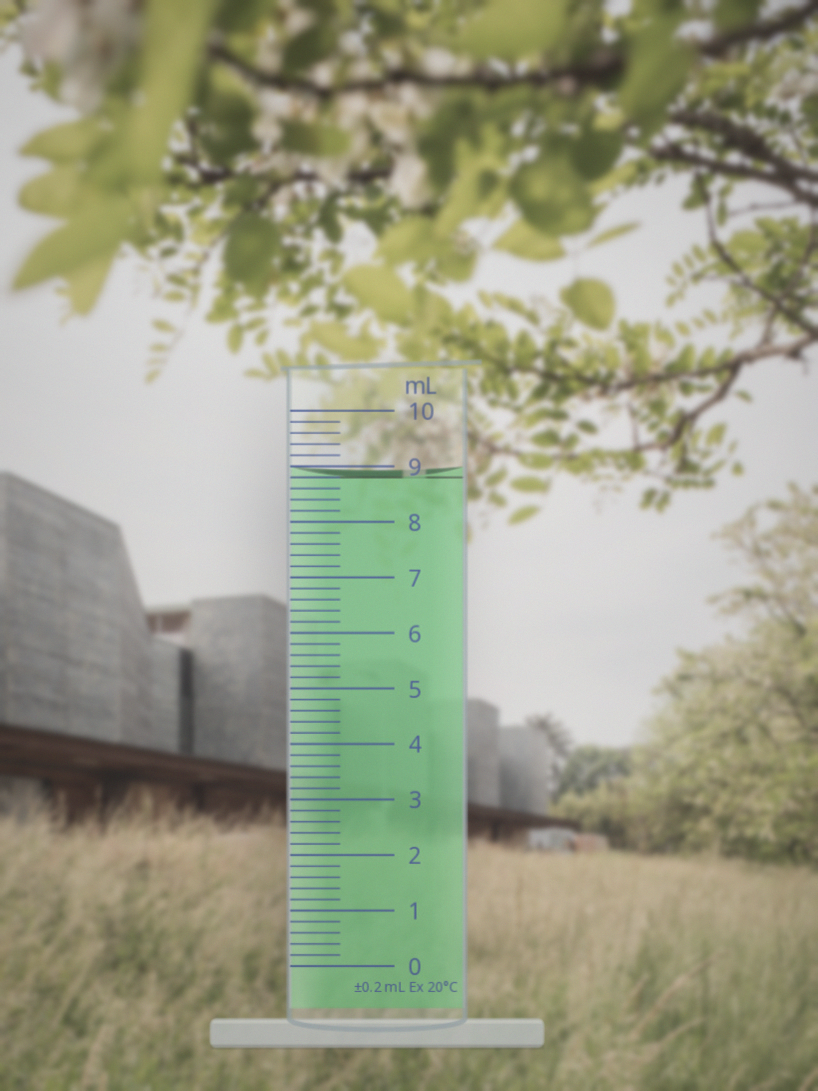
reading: 8.8 (mL)
